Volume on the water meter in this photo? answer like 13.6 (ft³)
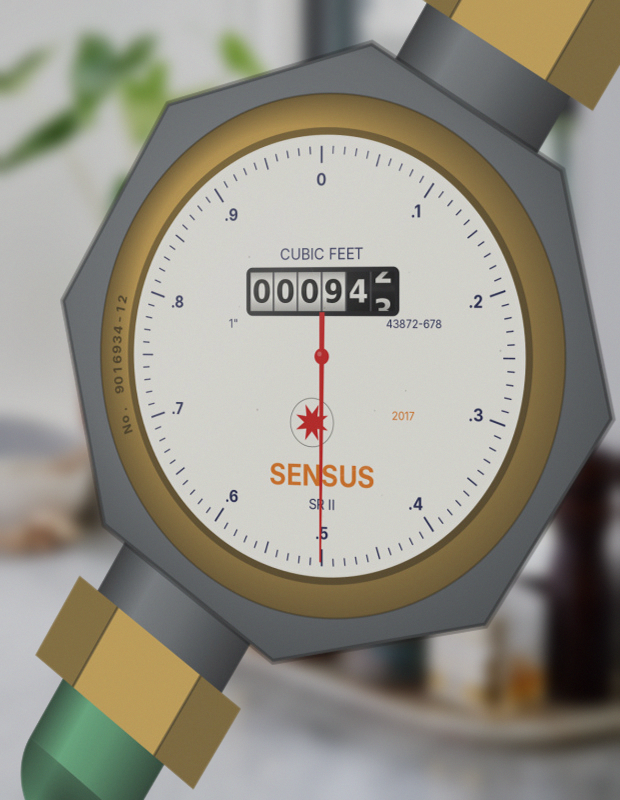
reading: 942.50 (ft³)
